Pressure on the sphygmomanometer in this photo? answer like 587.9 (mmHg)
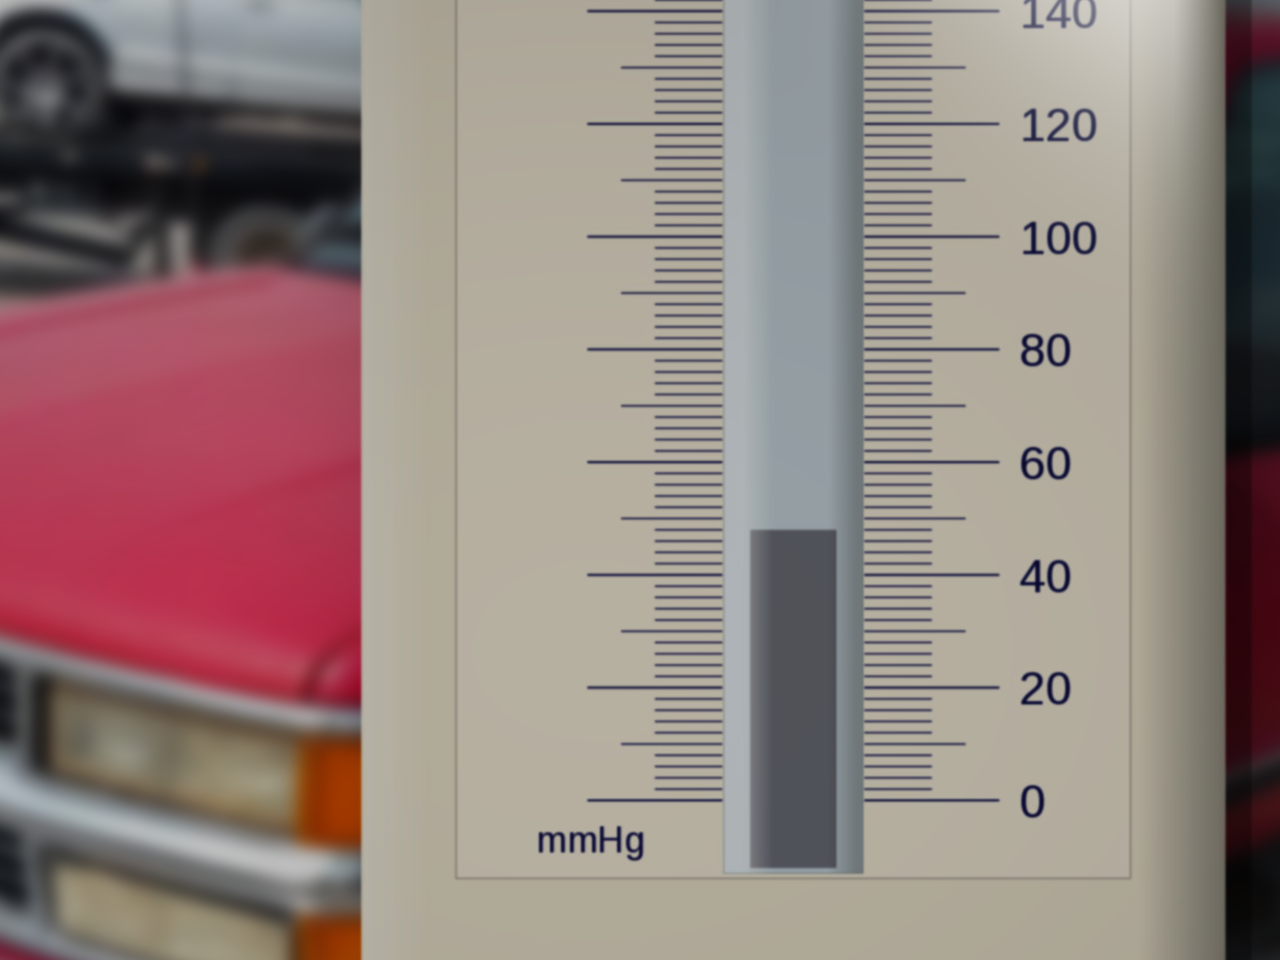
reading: 48 (mmHg)
